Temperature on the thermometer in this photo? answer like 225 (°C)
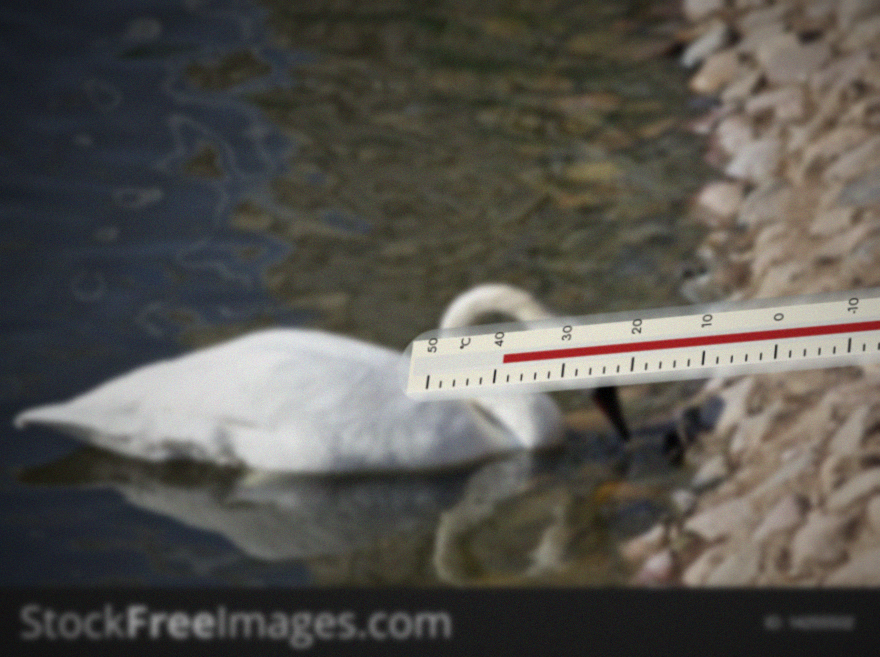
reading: 39 (°C)
